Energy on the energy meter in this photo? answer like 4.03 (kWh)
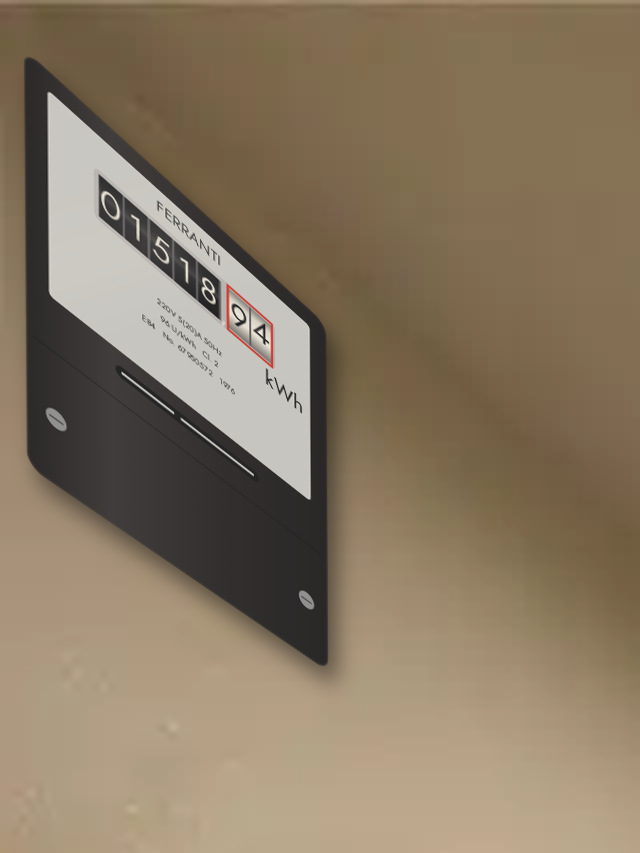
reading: 1518.94 (kWh)
